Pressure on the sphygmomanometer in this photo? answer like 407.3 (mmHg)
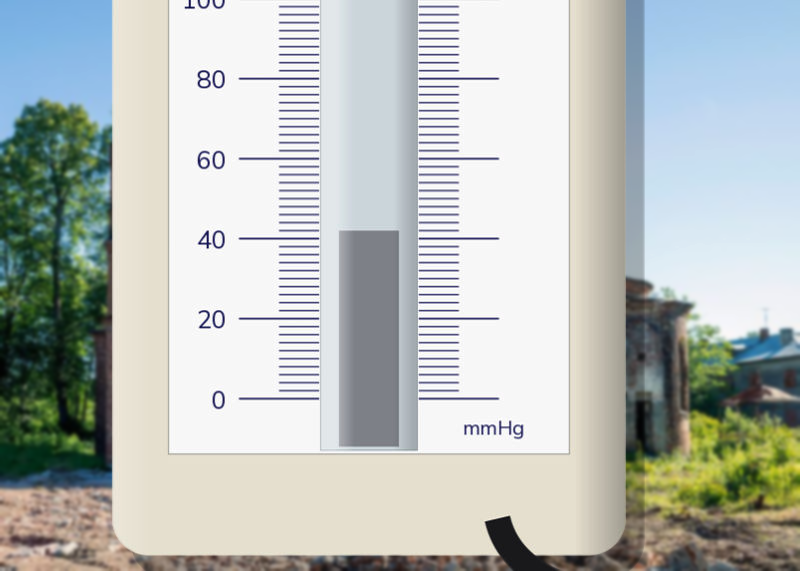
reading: 42 (mmHg)
